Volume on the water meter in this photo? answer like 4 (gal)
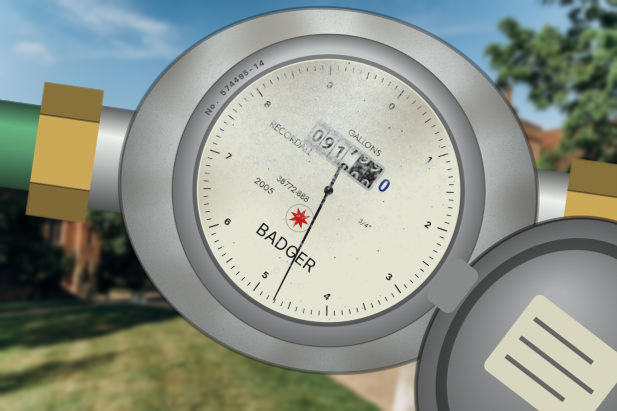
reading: 917994.7 (gal)
